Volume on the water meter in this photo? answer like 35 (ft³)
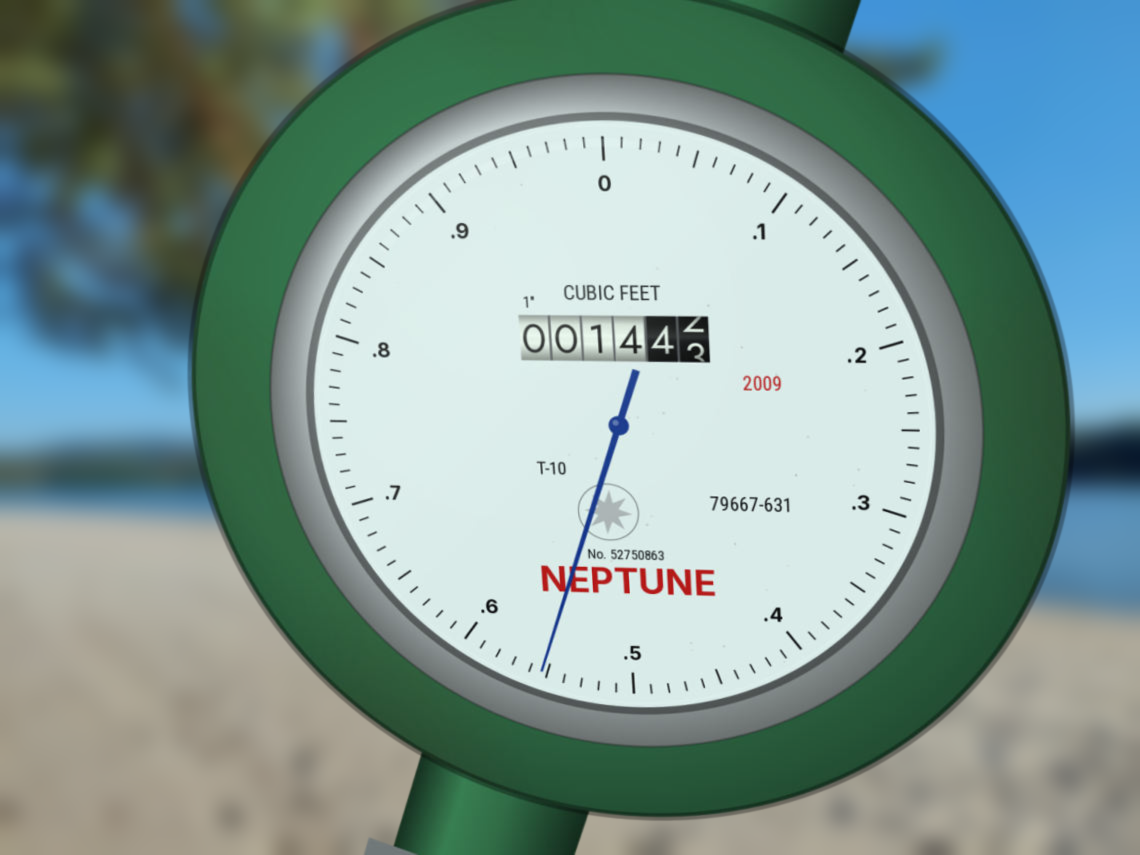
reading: 1442.55 (ft³)
